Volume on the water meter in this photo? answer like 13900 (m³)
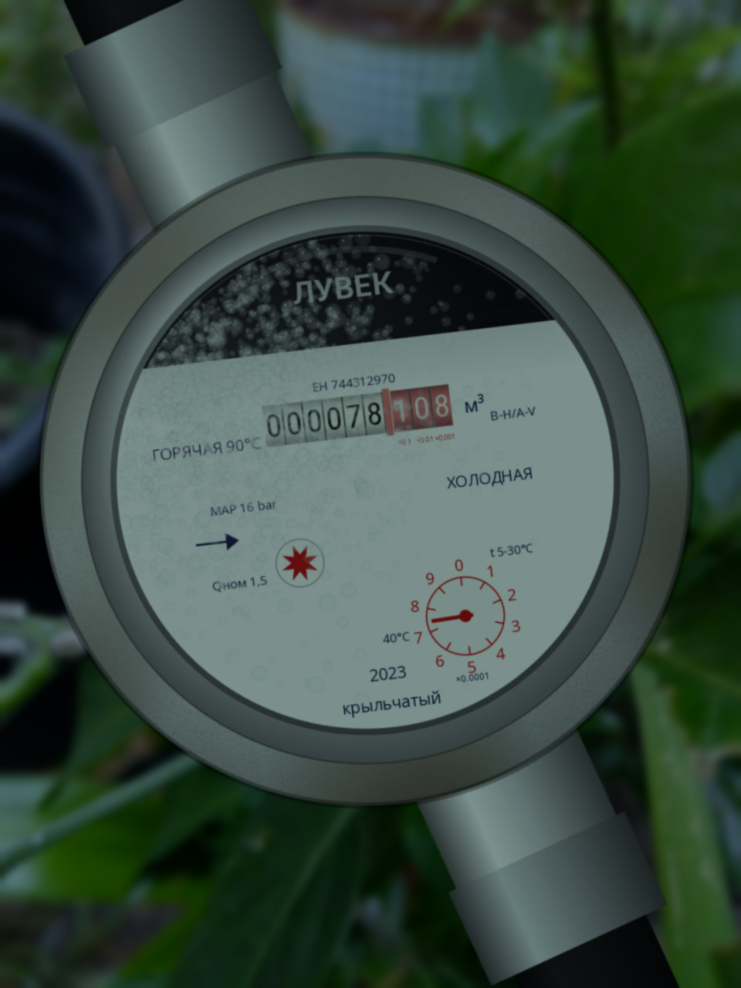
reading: 78.1087 (m³)
